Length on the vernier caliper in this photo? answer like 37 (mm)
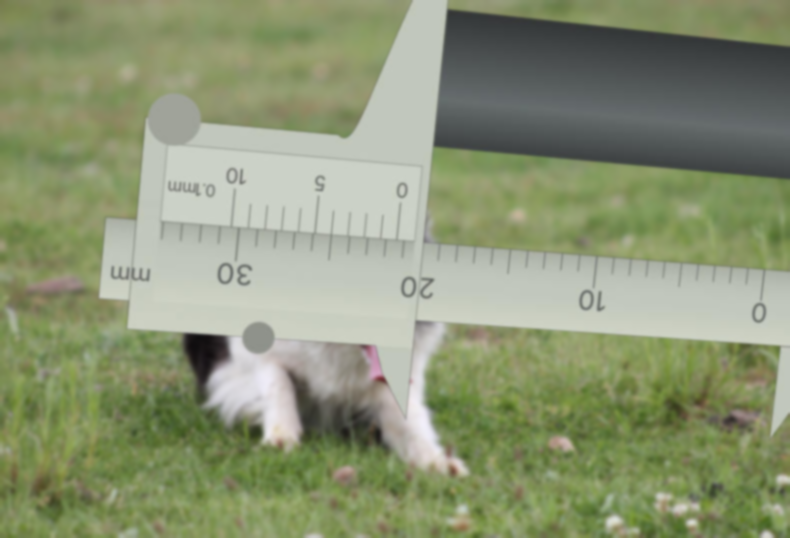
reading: 21.4 (mm)
